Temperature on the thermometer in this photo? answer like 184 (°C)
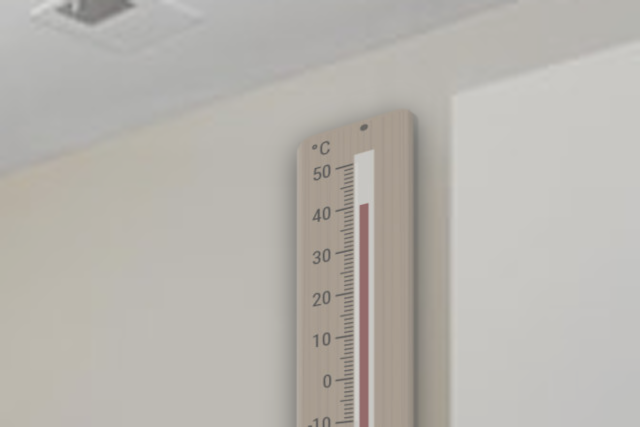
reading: 40 (°C)
